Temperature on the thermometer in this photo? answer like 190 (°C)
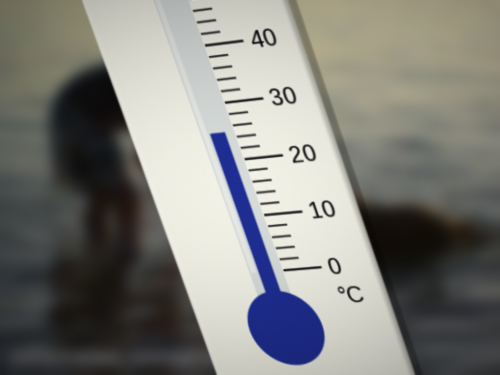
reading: 25 (°C)
